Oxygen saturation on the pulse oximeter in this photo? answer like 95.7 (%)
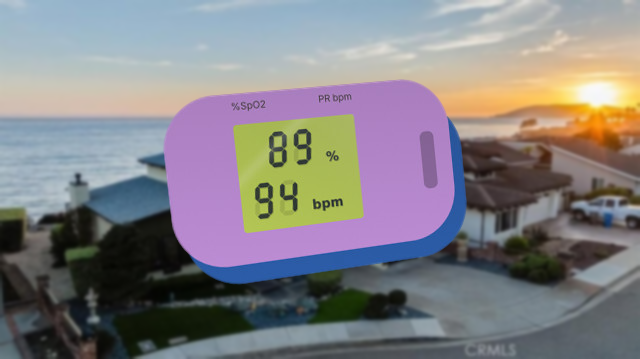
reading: 89 (%)
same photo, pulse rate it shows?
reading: 94 (bpm)
